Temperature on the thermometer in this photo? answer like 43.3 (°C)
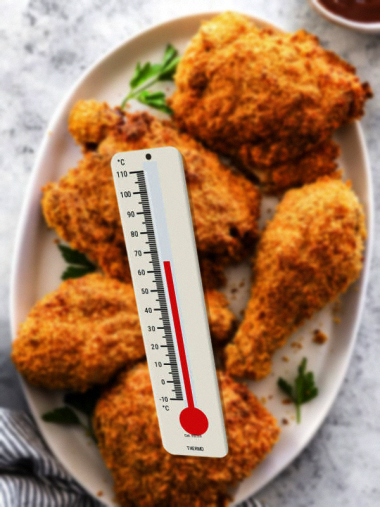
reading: 65 (°C)
